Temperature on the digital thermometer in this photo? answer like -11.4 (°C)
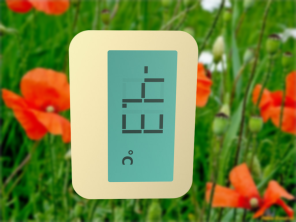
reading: -4.3 (°C)
